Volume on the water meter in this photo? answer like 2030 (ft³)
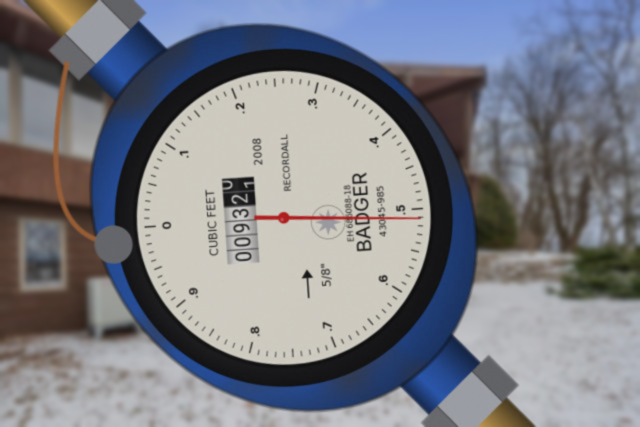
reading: 9320.51 (ft³)
